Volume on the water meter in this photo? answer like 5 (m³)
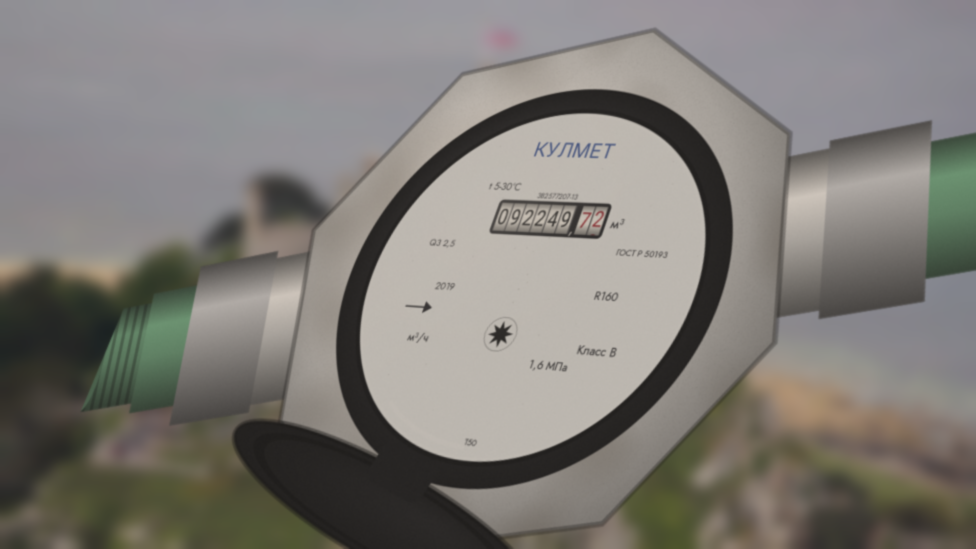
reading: 92249.72 (m³)
